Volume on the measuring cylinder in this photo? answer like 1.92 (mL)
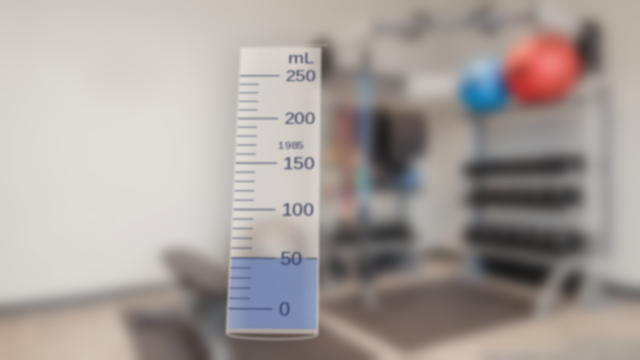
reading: 50 (mL)
